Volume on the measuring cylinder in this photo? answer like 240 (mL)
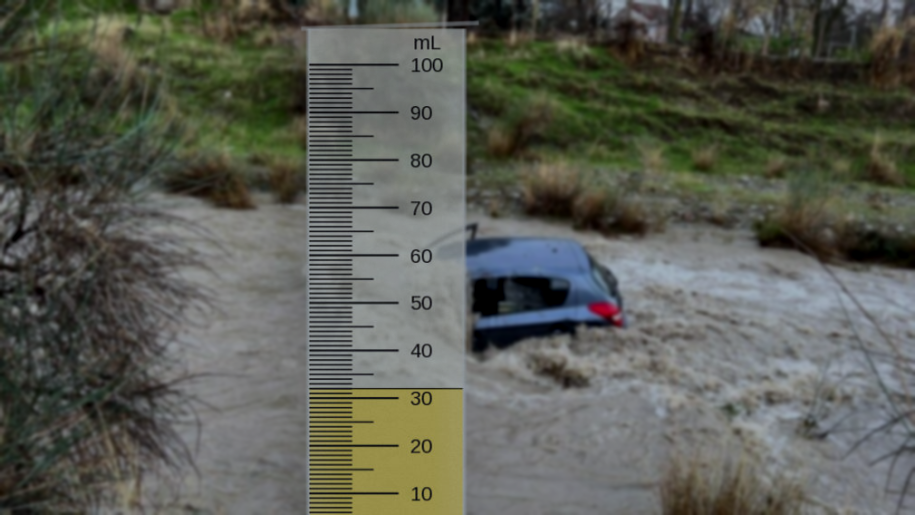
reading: 32 (mL)
